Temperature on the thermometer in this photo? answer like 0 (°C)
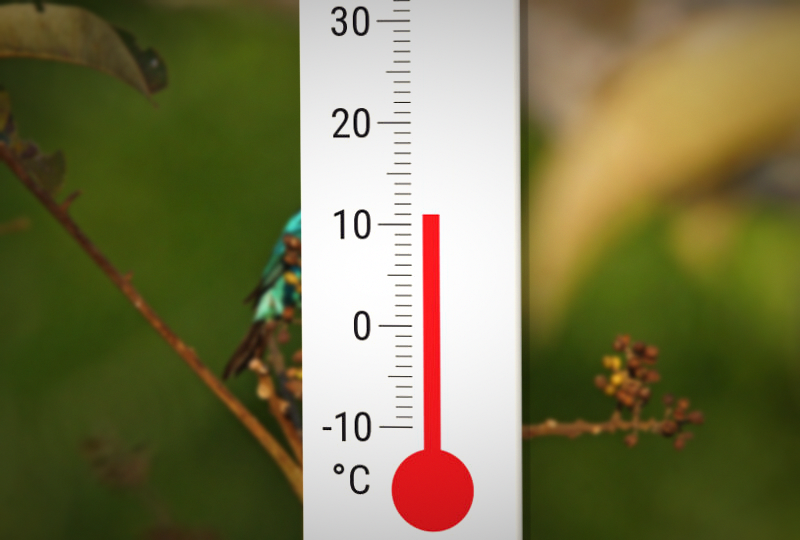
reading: 11 (°C)
